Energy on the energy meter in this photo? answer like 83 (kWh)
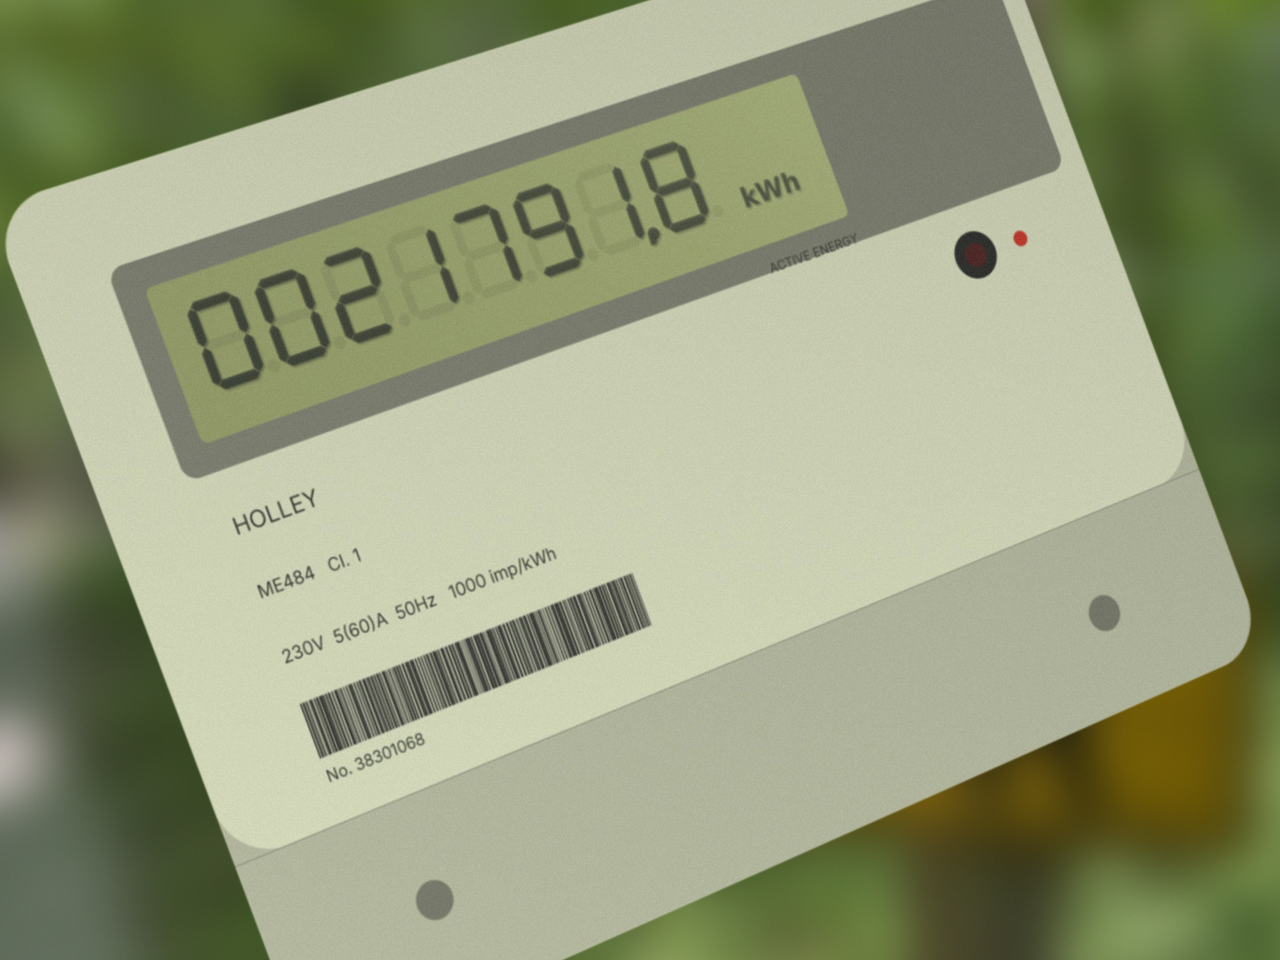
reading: 21791.8 (kWh)
